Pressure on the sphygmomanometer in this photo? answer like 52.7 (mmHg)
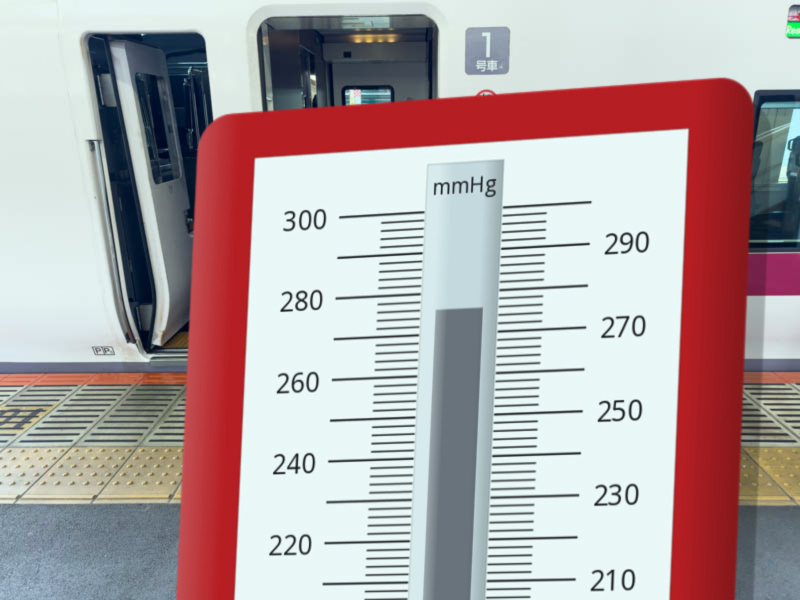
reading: 276 (mmHg)
